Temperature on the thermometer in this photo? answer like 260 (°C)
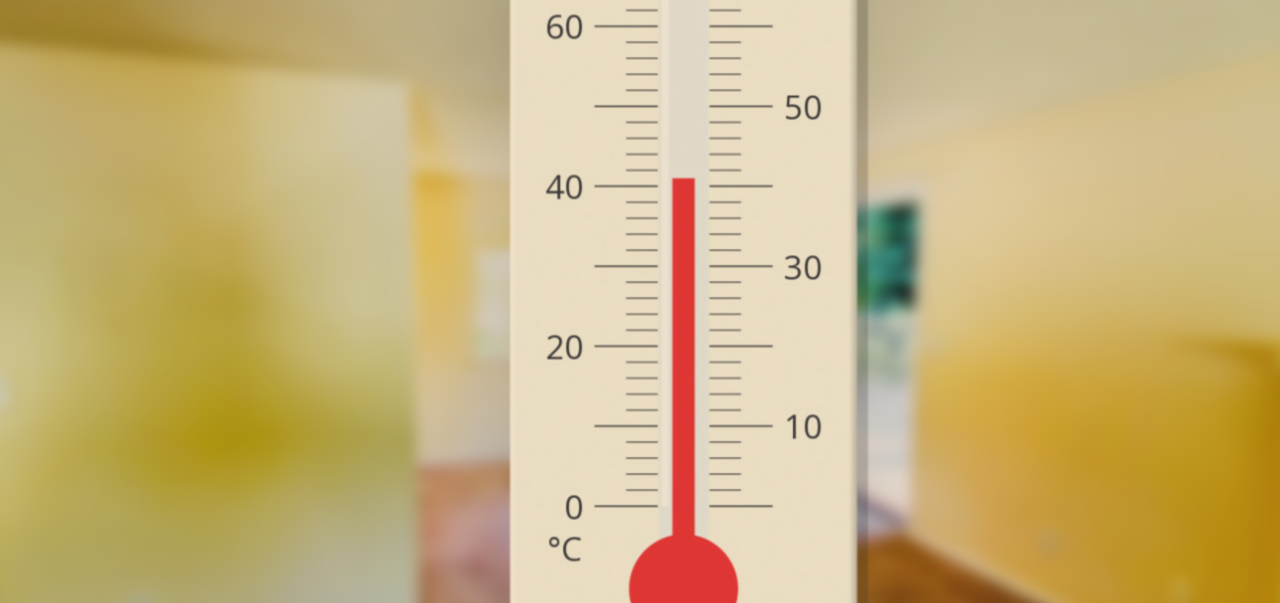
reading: 41 (°C)
